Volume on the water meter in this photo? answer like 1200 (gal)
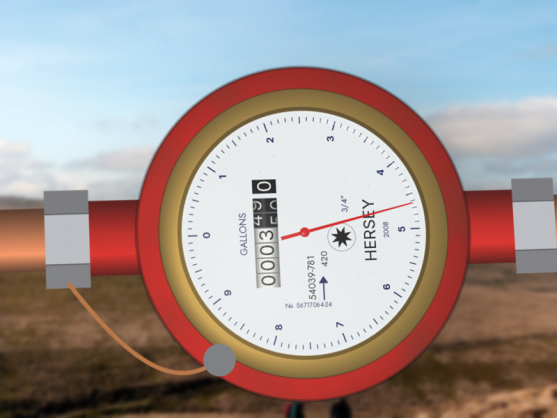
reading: 3494.6 (gal)
